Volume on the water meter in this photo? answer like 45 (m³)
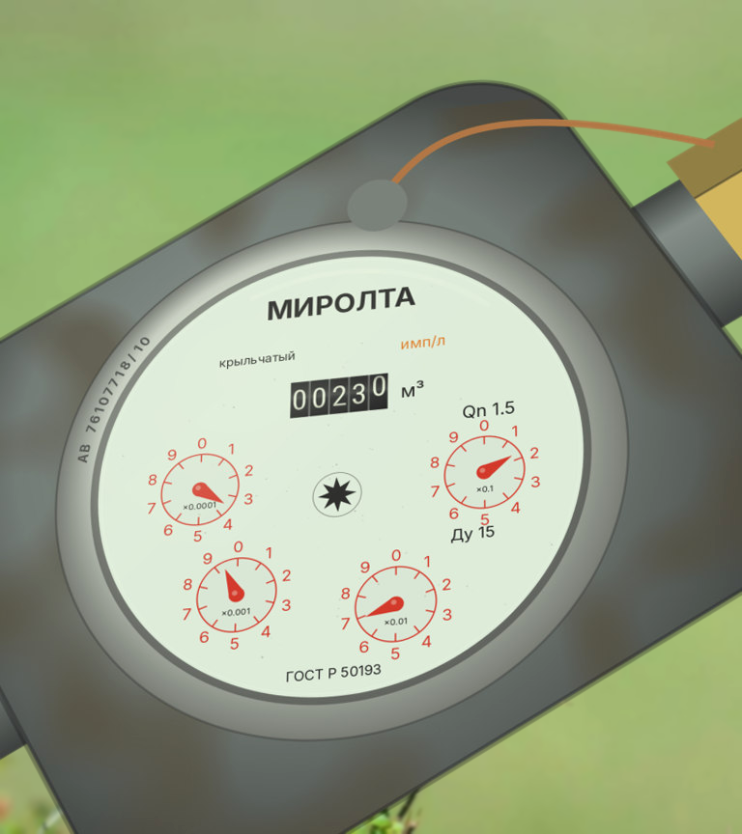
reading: 230.1693 (m³)
